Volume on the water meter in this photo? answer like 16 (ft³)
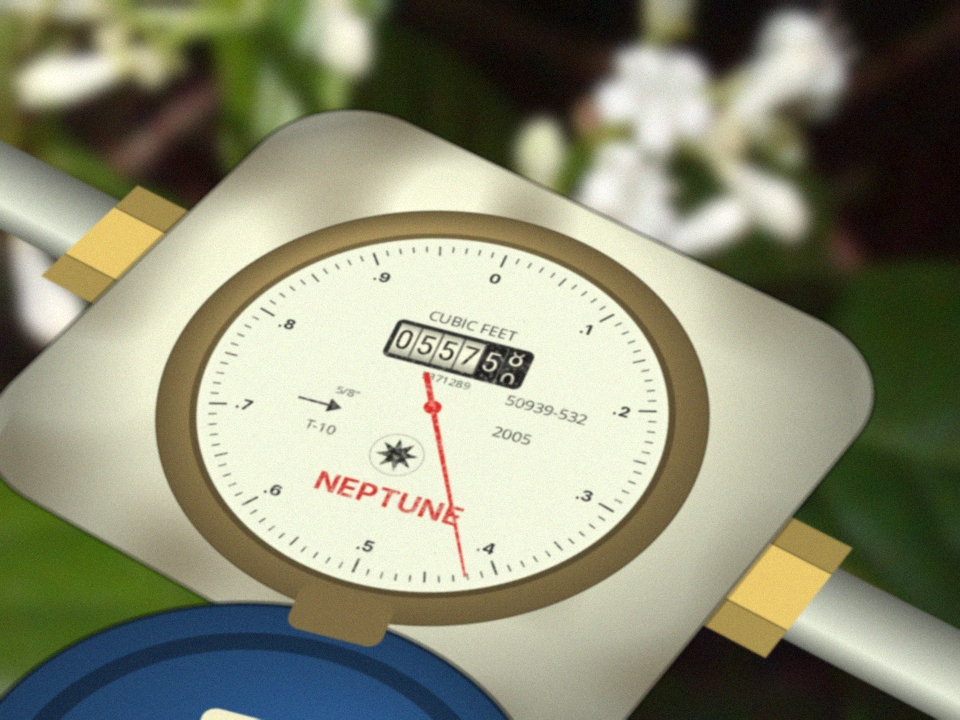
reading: 55758.42 (ft³)
